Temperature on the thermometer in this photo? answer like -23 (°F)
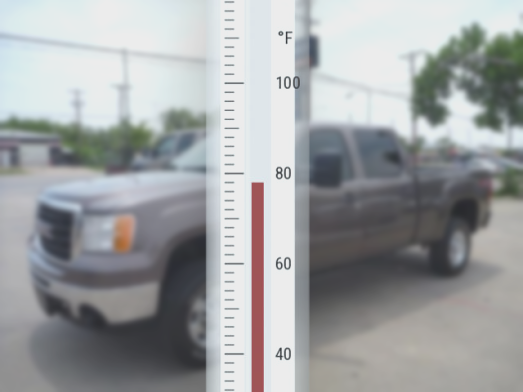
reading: 78 (°F)
